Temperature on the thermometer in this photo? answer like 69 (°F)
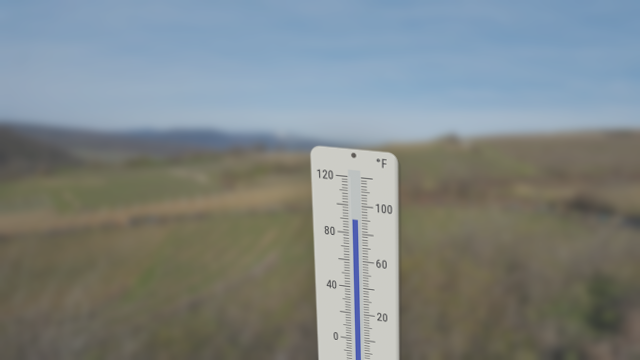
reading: 90 (°F)
